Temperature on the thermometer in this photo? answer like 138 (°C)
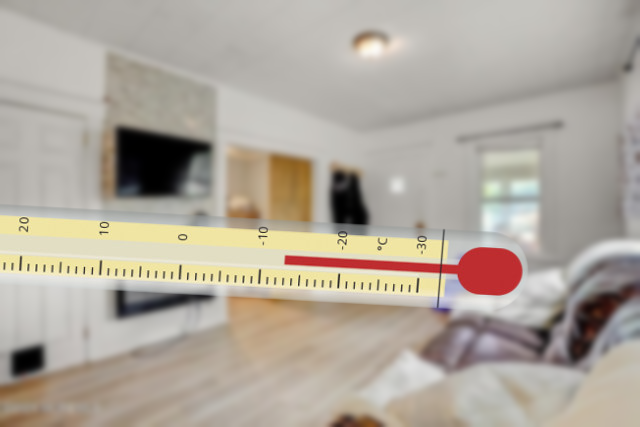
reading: -13 (°C)
